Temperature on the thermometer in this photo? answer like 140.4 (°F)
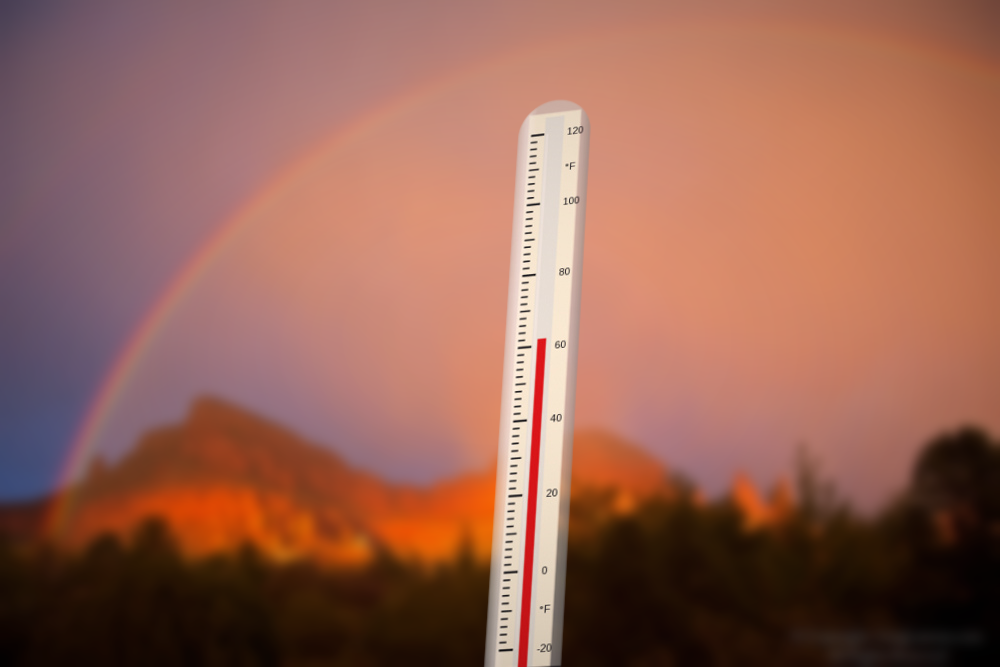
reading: 62 (°F)
